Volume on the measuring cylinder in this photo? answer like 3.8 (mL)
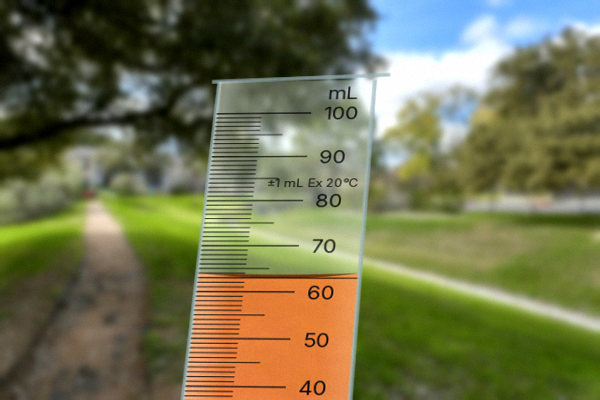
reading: 63 (mL)
